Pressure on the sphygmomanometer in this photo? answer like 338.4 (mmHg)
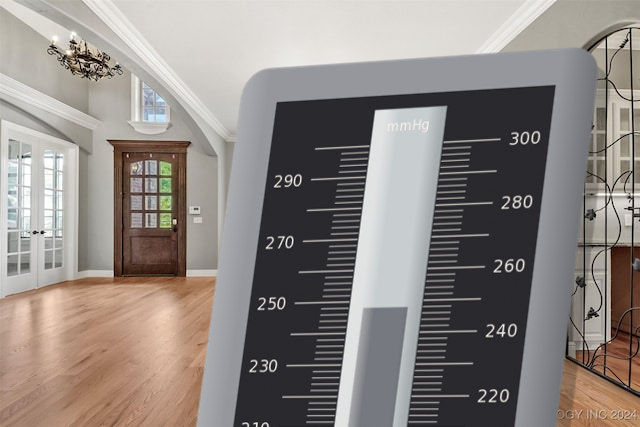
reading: 248 (mmHg)
